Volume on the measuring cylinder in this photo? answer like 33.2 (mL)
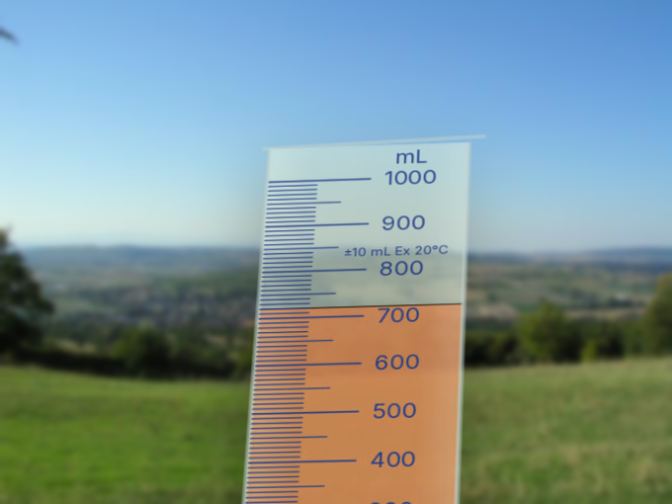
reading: 720 (mL)
